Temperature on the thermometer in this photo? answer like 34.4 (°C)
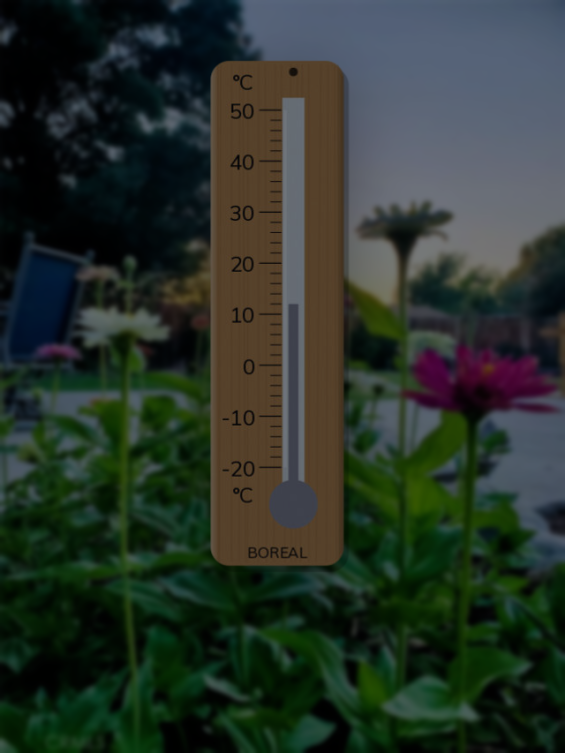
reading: 12 (°C)
